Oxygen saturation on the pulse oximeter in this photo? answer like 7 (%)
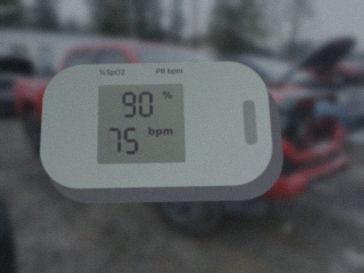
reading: 90 (%)
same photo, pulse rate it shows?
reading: 75 (bpm)
